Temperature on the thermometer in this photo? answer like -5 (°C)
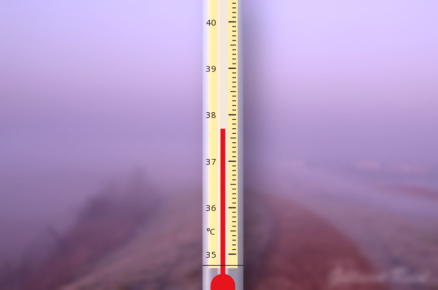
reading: 37.7 (°C)
